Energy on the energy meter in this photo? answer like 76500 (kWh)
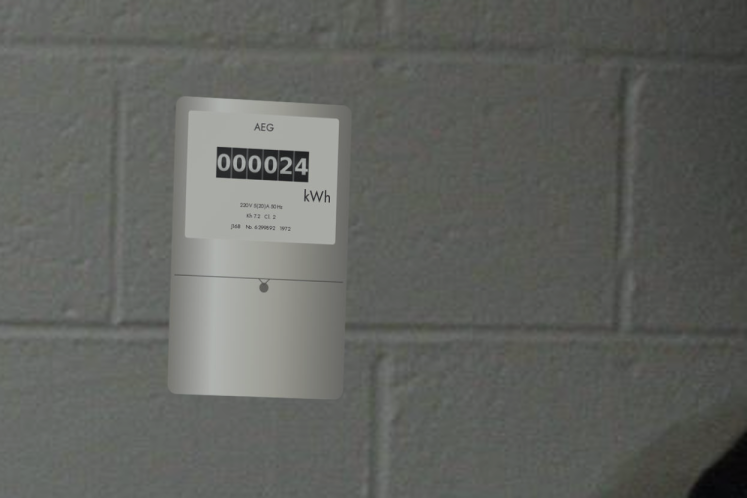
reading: 24 (kWh)
